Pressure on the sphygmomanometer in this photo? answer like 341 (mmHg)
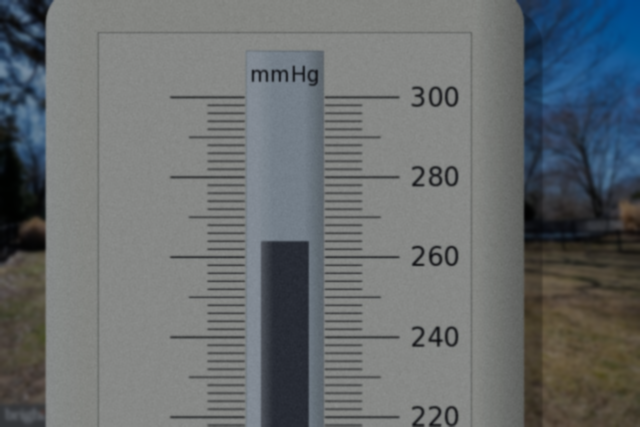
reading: 264 (mmHg)
